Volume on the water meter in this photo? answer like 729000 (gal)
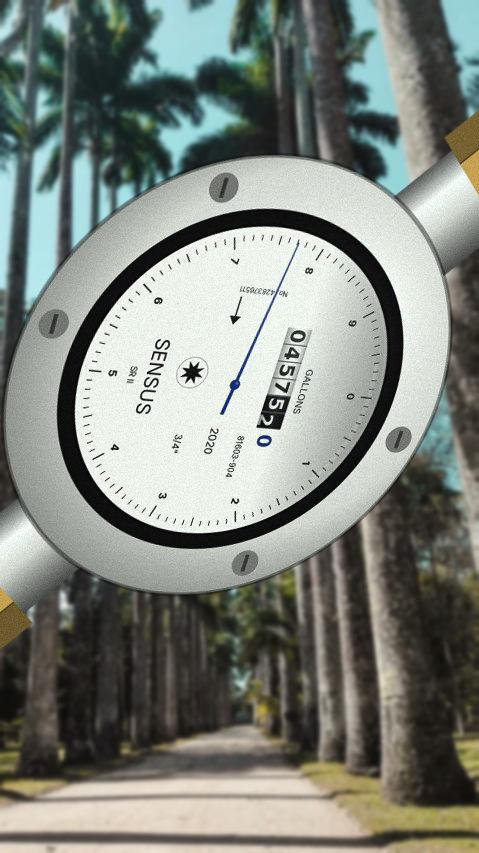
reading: 457517.7 (gal)
